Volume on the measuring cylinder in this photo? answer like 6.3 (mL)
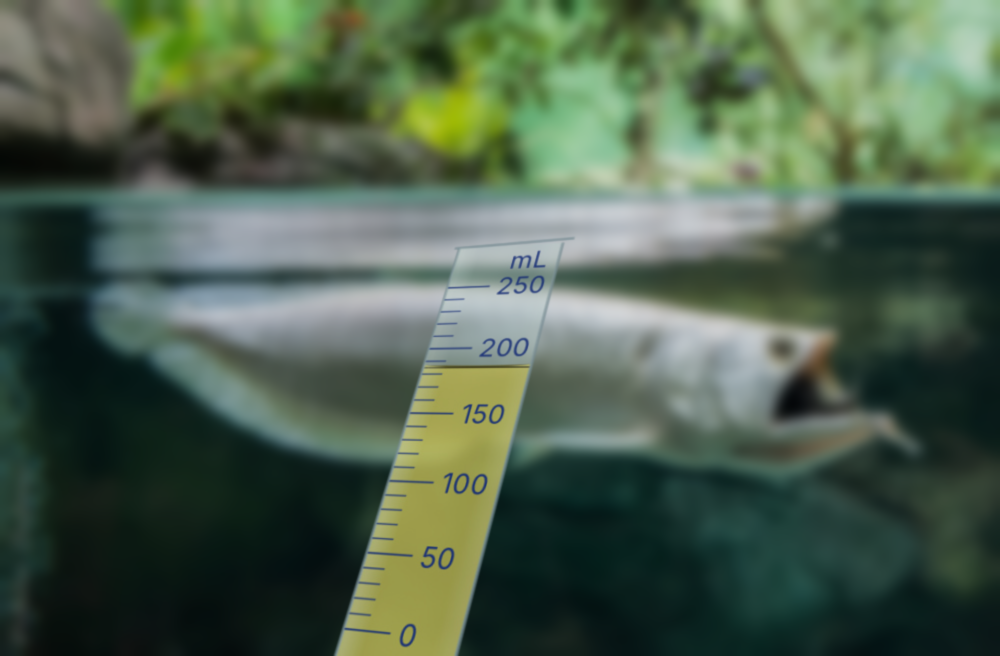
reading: 185 (mL)
